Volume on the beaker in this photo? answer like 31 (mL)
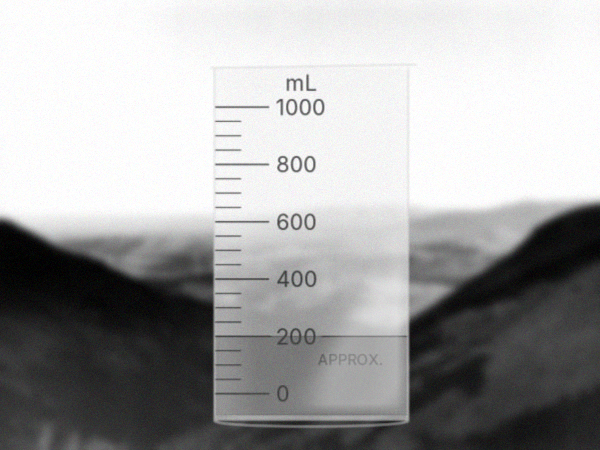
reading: 200 (mL)
